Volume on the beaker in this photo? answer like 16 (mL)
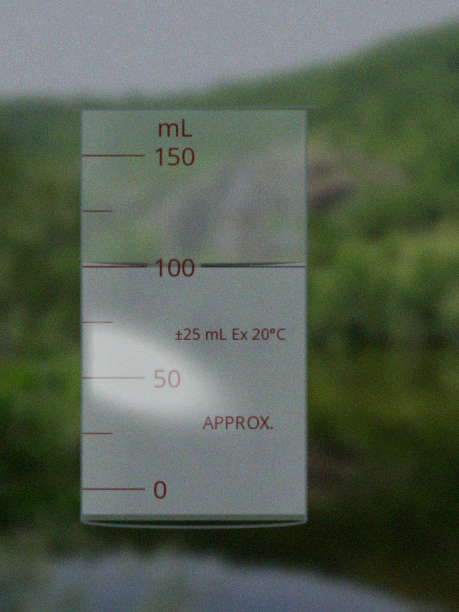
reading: 100 (mL)
